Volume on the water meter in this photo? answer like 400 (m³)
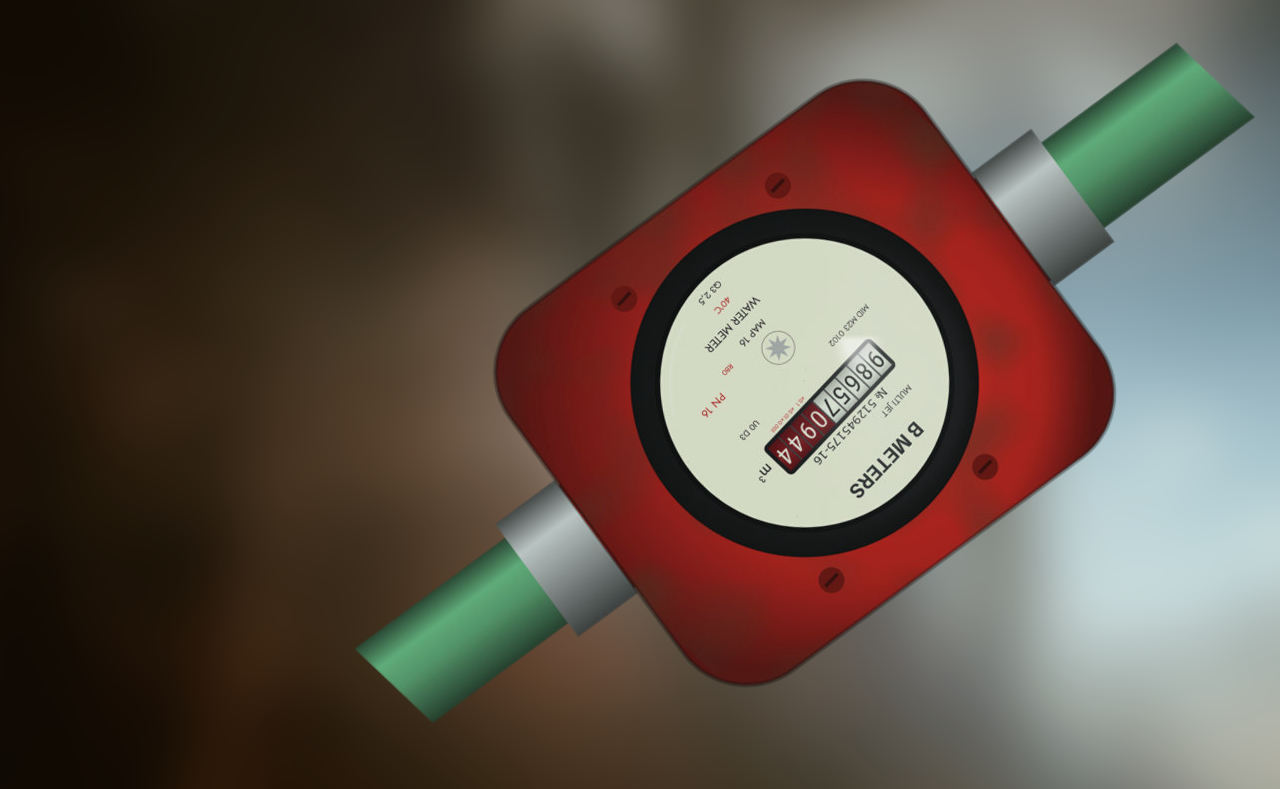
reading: 98657.0944 (m³)
